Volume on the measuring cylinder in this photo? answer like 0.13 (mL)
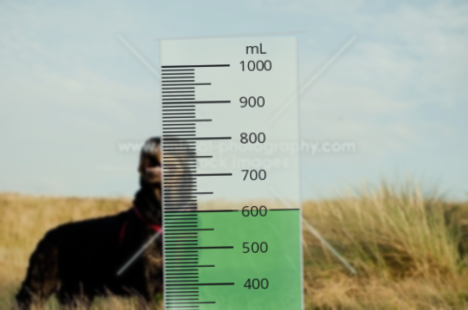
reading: 600 (mL)
